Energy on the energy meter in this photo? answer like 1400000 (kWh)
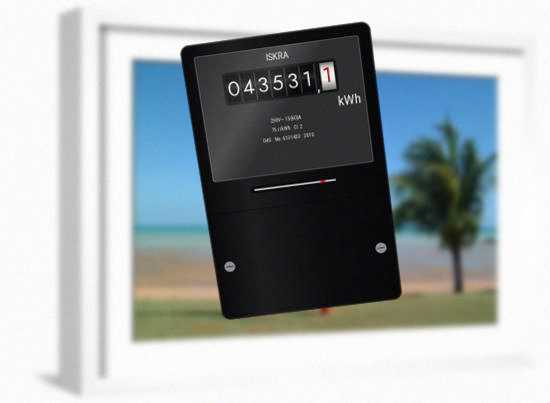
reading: 43531.1 (kWh)
